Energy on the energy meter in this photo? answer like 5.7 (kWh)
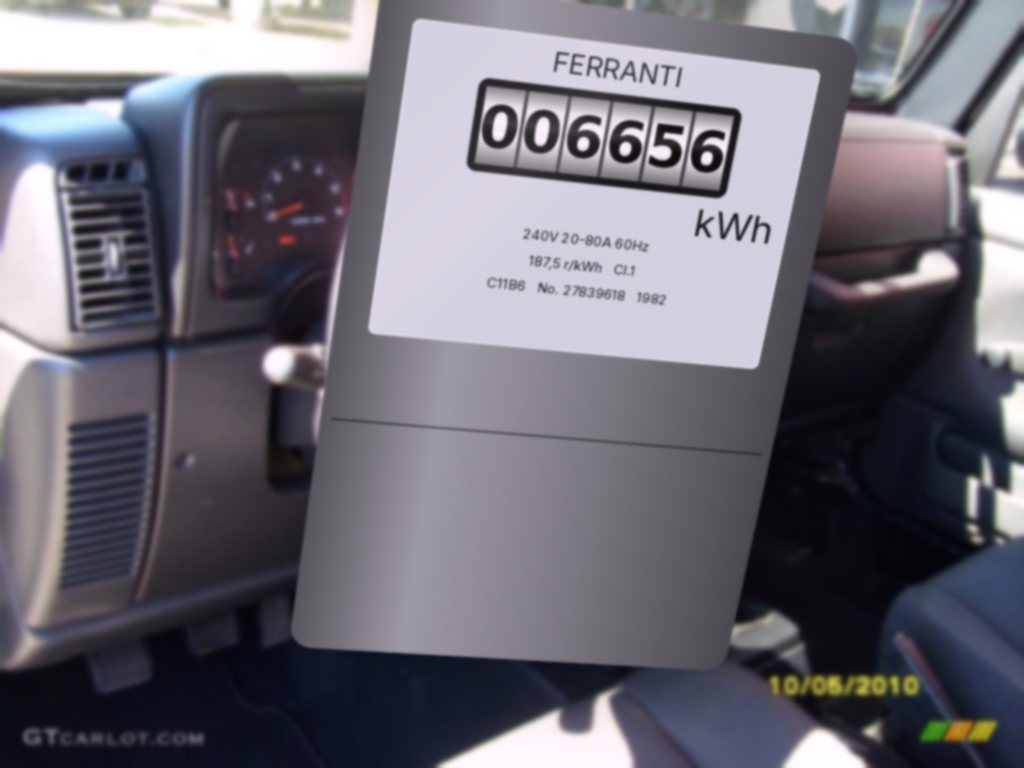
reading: 6656 (kWh)
